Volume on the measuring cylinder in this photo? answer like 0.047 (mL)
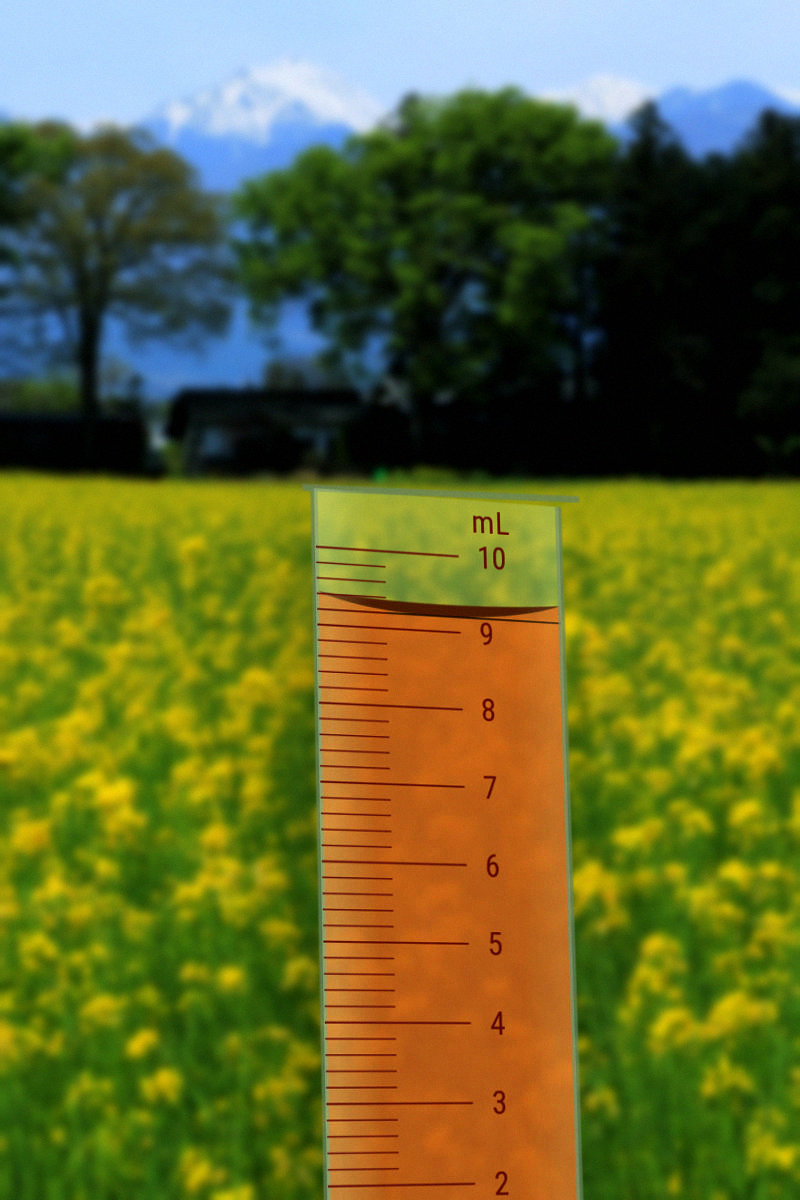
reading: 9.2 (mL)
